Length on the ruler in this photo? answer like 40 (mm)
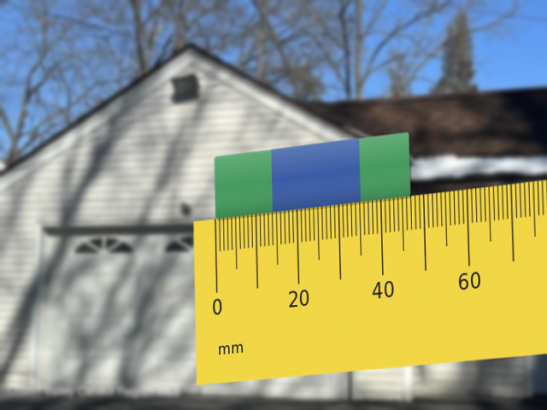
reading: 47 (mm)
